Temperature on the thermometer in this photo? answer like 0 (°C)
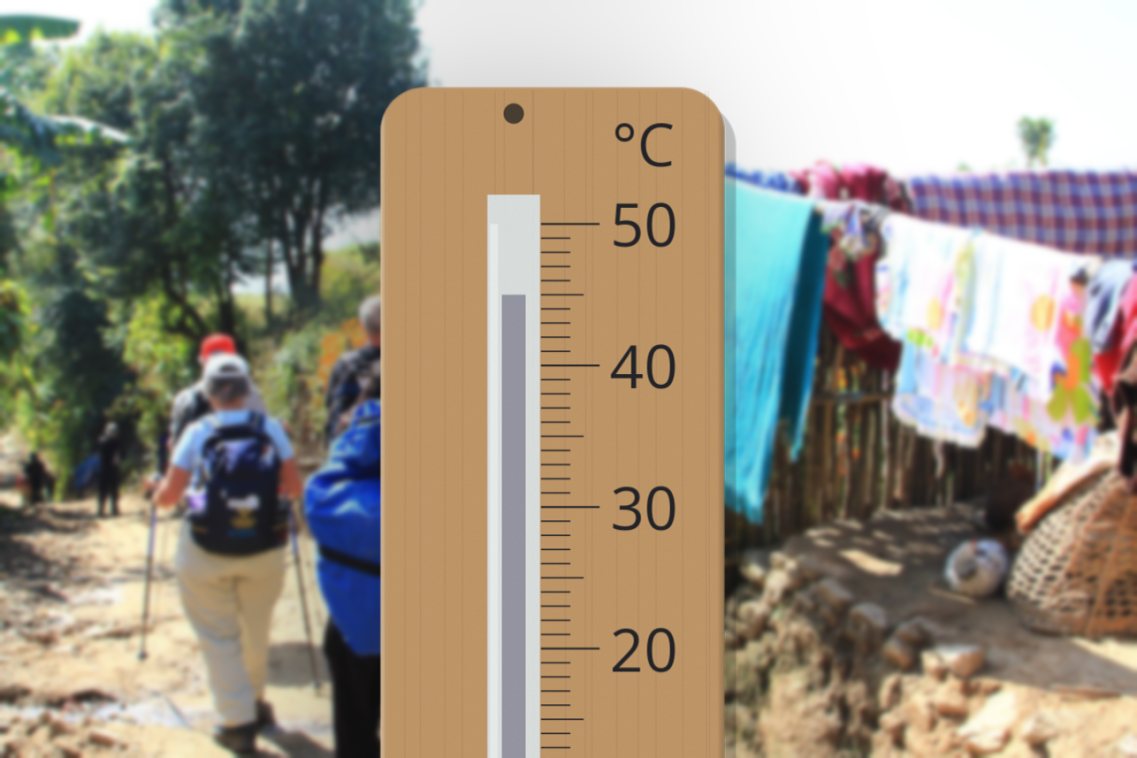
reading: 45 (°C)
